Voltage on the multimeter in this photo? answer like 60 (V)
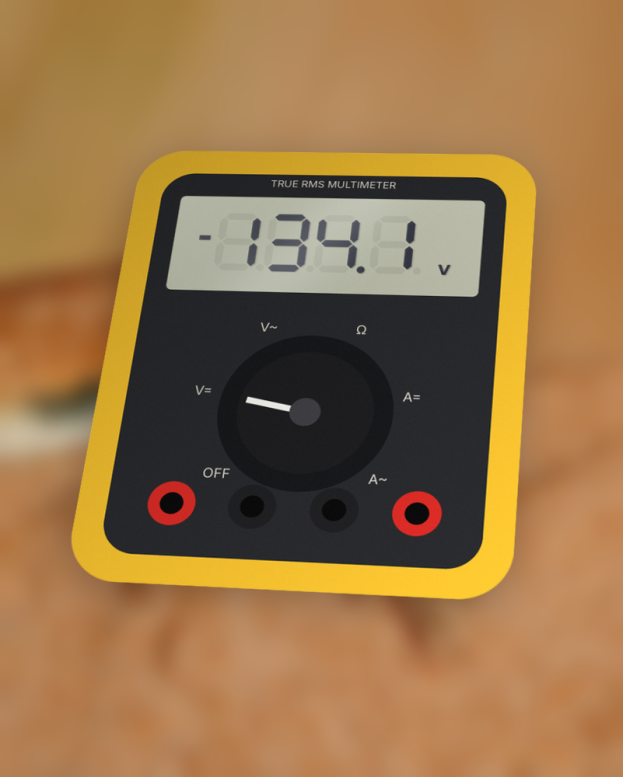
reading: -134.1 (V)
